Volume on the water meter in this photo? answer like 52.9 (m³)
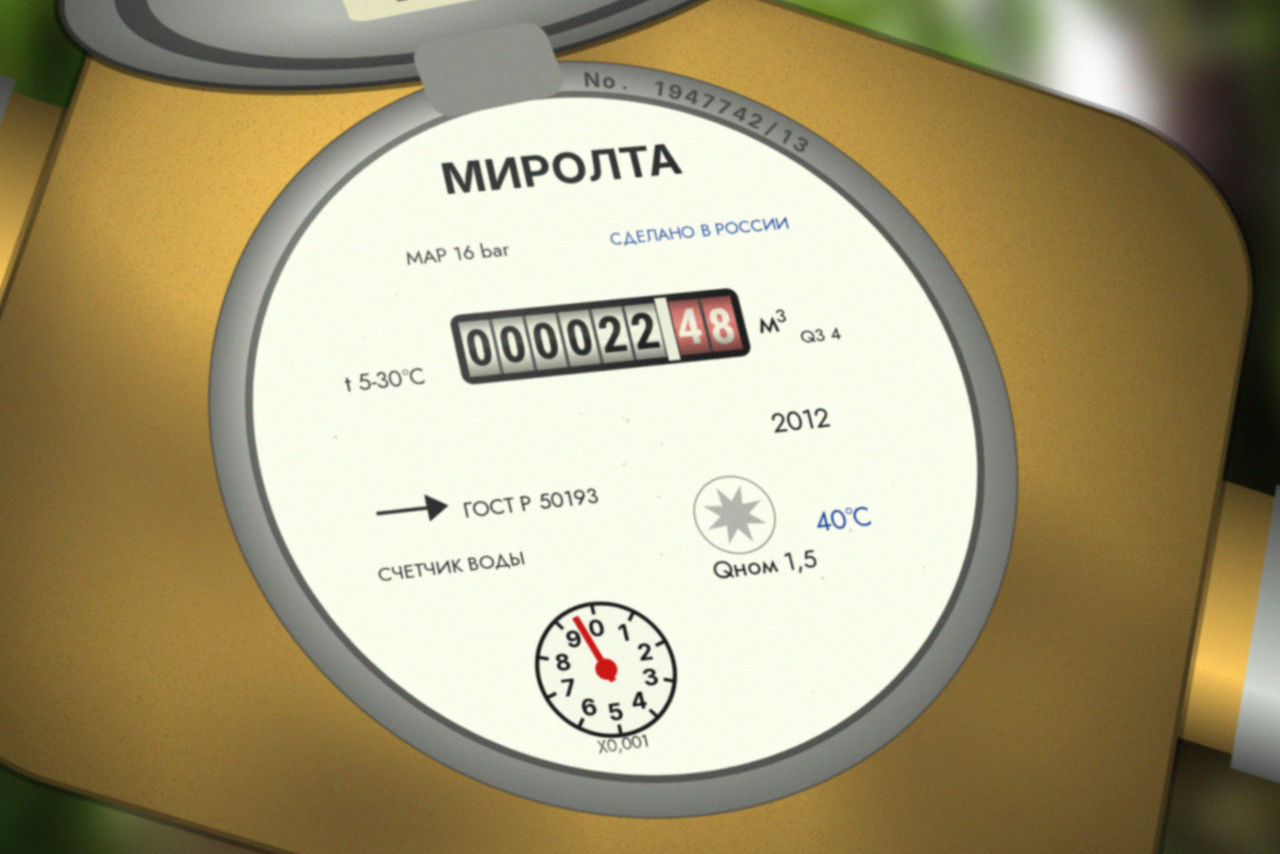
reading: 22.479 (m³)
